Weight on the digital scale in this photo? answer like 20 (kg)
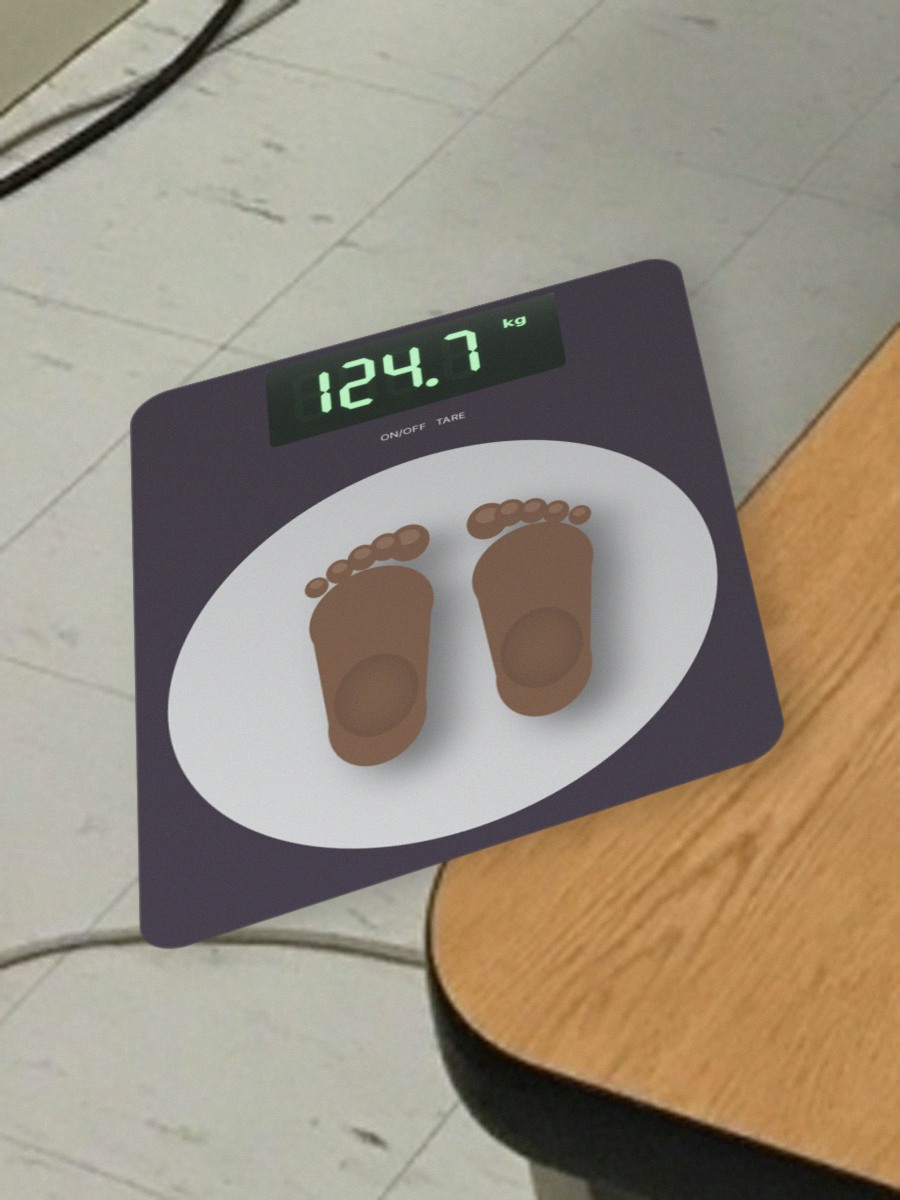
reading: 124.7 (kg)
